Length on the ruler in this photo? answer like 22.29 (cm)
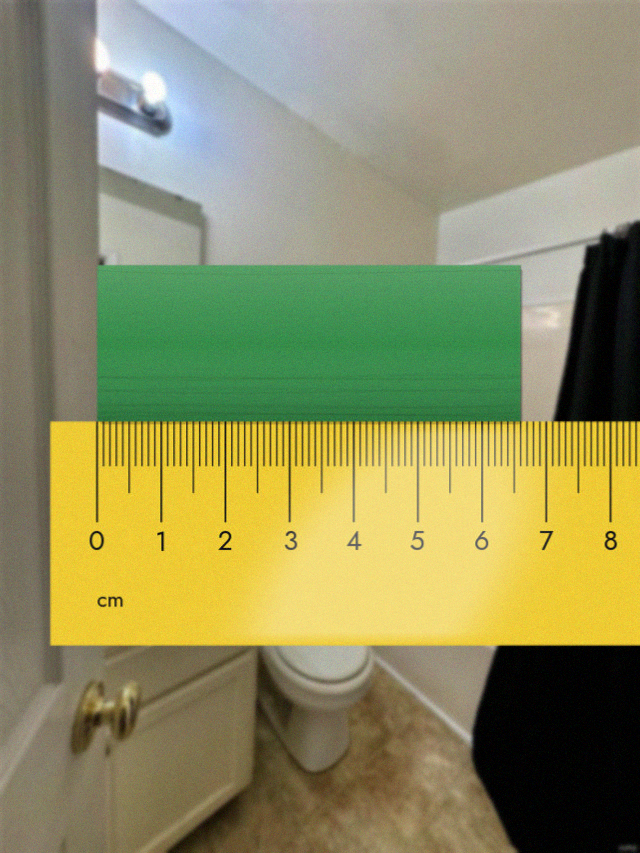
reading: 6.6 (cm)
